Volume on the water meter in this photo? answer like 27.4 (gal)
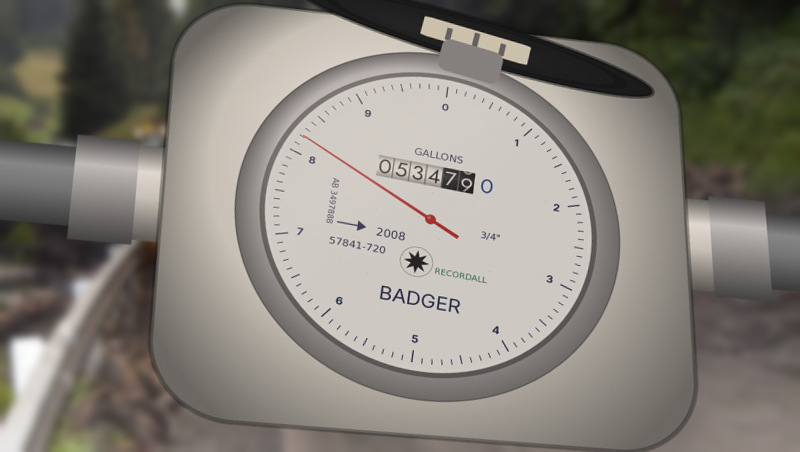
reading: 534788.2 (gal)
